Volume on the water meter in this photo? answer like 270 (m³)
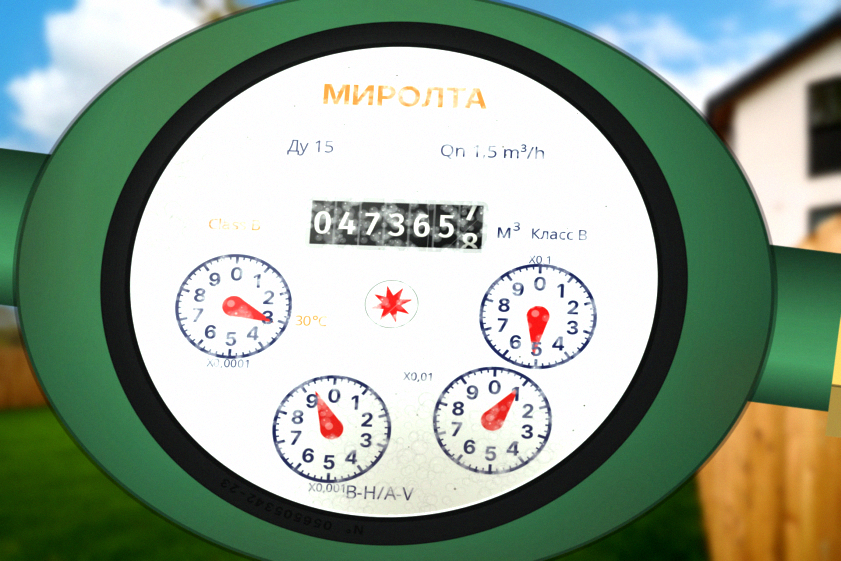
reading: 473657.5093 (m³)
